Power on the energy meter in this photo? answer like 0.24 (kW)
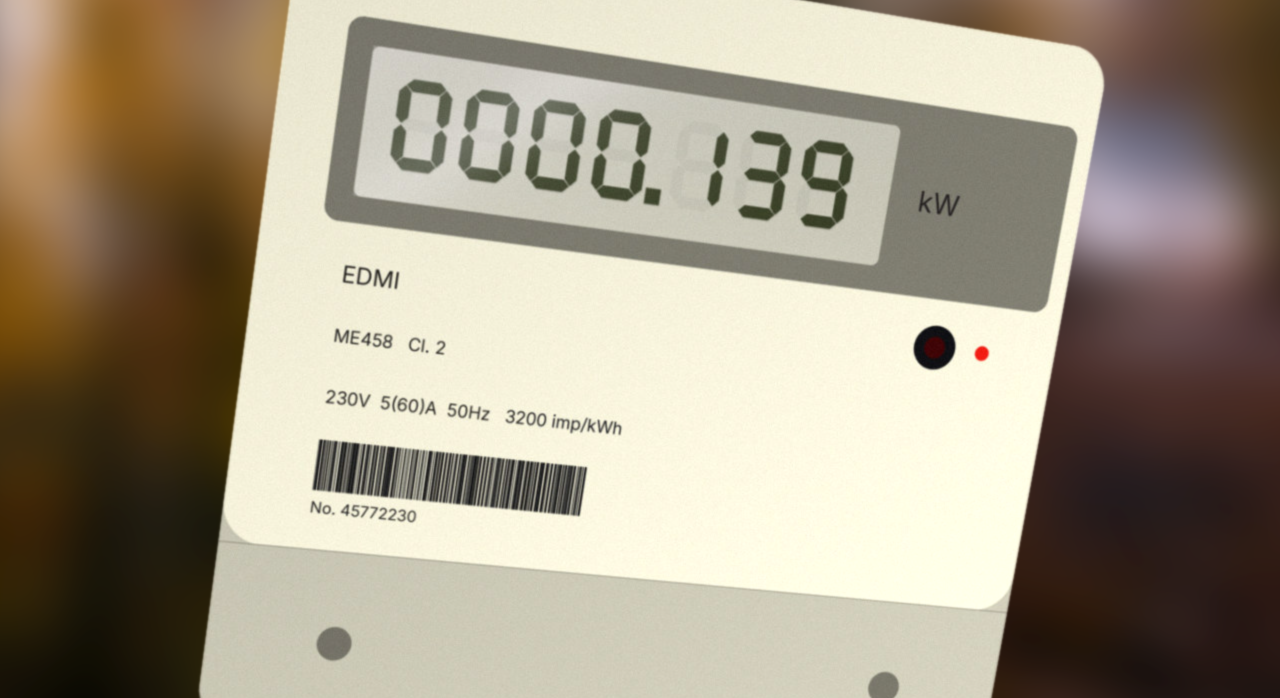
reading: 0.139 (kW)
